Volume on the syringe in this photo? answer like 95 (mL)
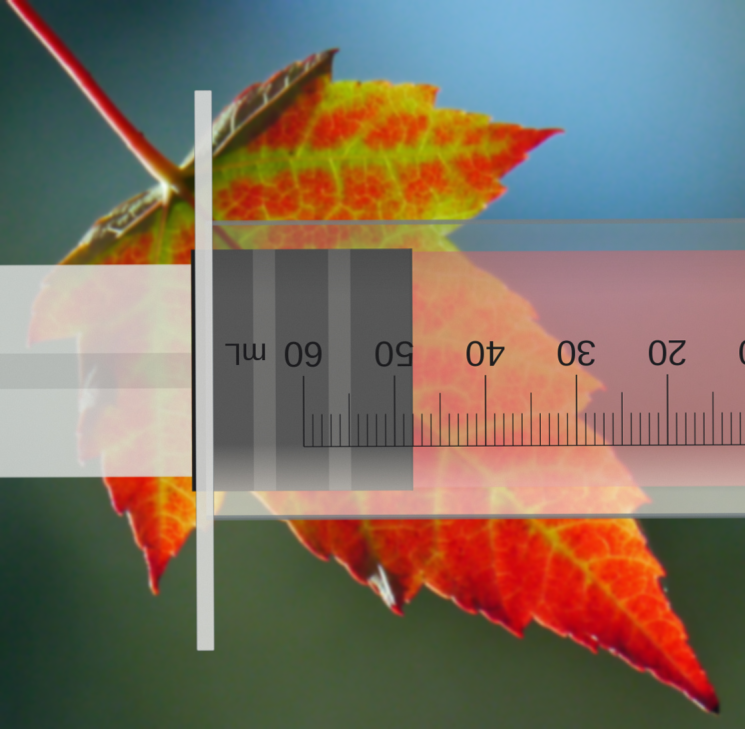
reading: 48 (mL)
